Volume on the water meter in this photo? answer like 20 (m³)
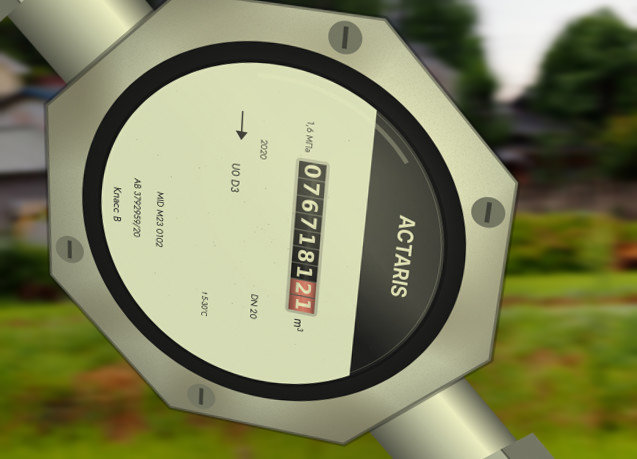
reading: 767181.21 (m³)
